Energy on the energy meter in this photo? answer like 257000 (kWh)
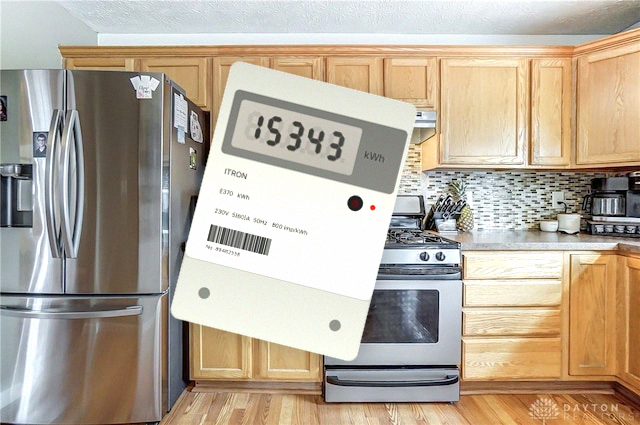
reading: 15343 (kWh)
